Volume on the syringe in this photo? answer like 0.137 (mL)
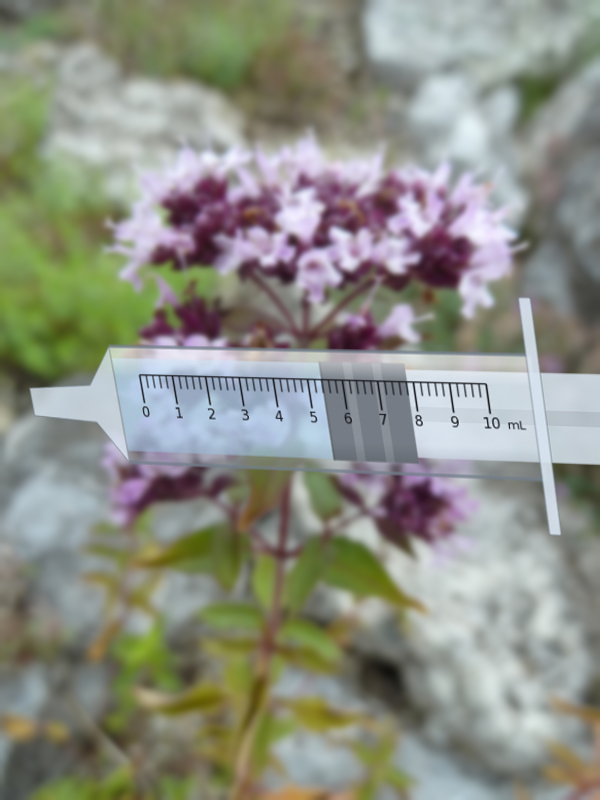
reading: 5.4 (mL)
